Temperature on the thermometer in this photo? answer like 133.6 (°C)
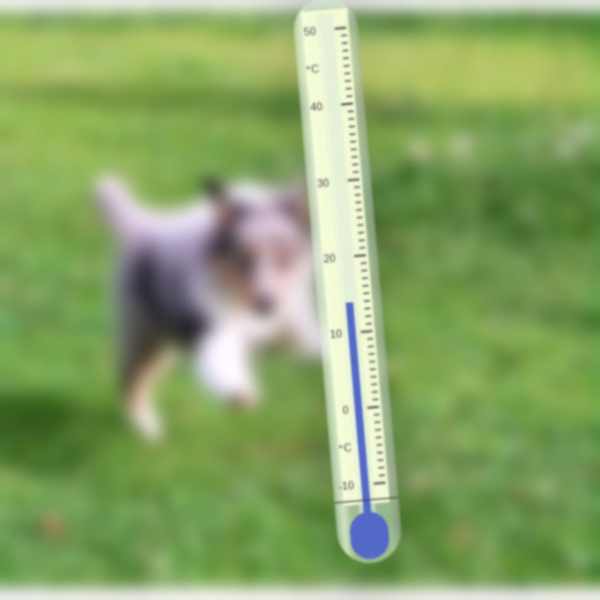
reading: 14 (°C)
